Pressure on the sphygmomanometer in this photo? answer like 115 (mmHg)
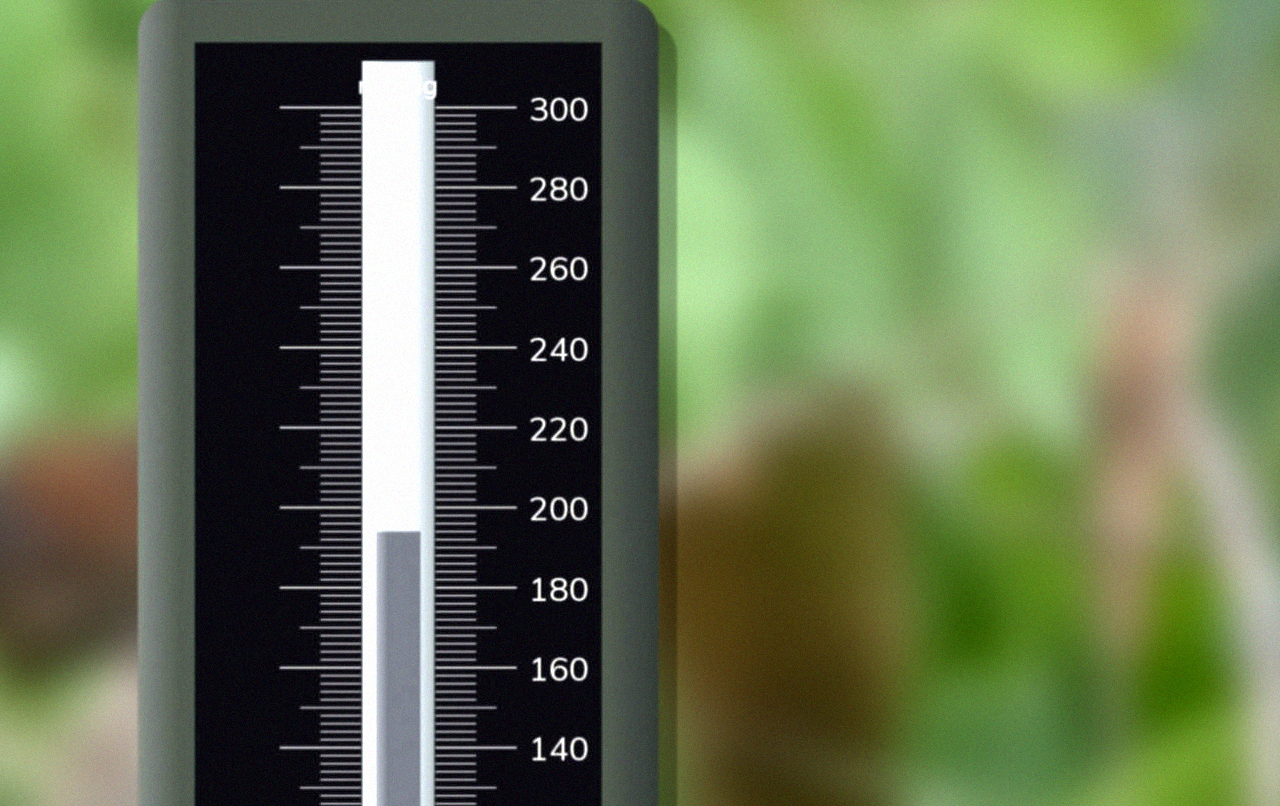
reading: 194 (mmHg)
